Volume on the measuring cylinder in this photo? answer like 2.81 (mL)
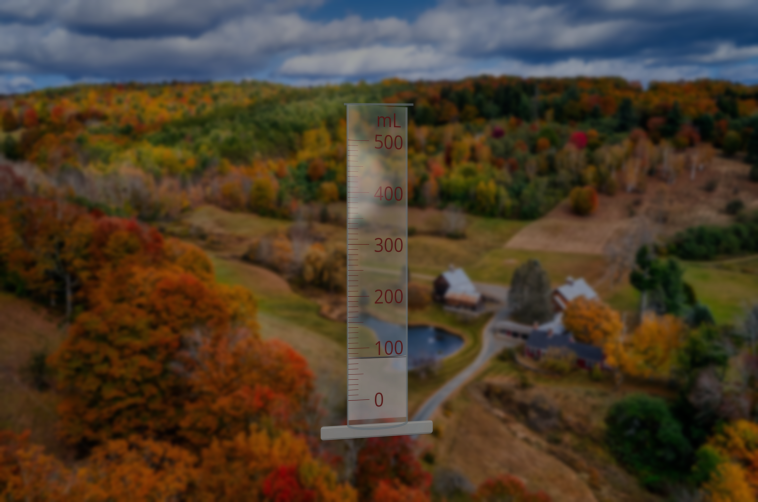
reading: 80 (mL)
